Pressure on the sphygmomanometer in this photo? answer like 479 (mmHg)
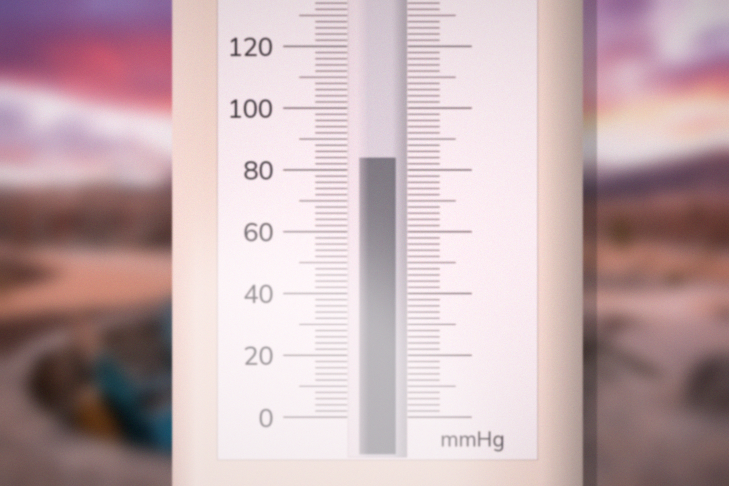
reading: 84 (mmHg)
